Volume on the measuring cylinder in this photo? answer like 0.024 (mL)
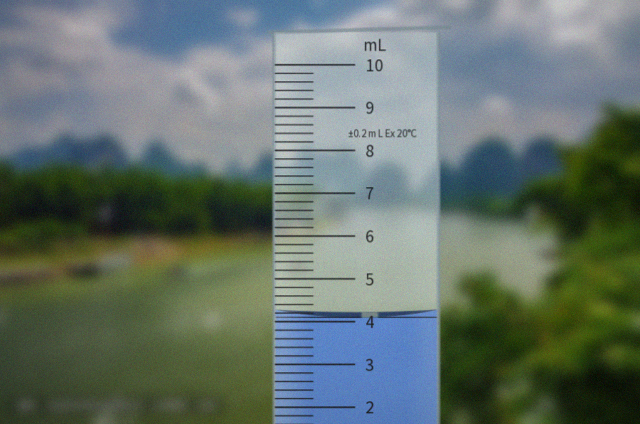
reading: 4.1 (mL)
